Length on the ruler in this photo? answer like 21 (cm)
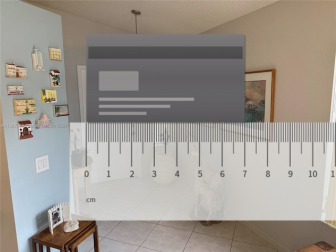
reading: 7 (cm)
